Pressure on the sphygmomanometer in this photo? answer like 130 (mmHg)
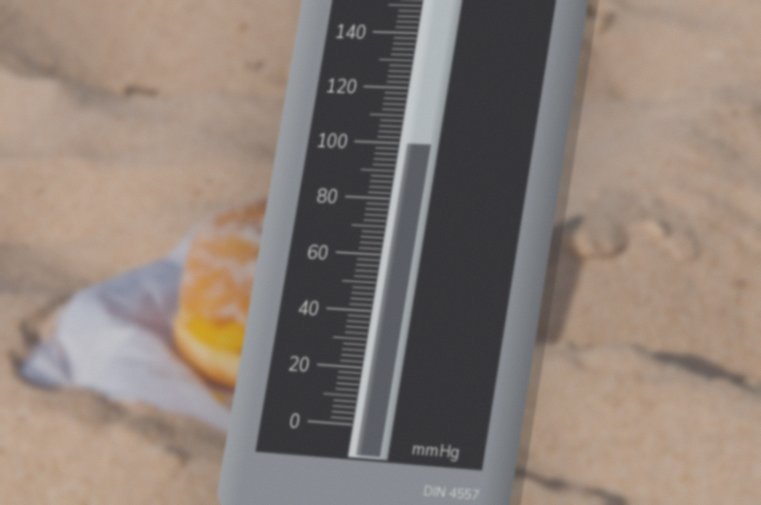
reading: 100 (mmHg)
